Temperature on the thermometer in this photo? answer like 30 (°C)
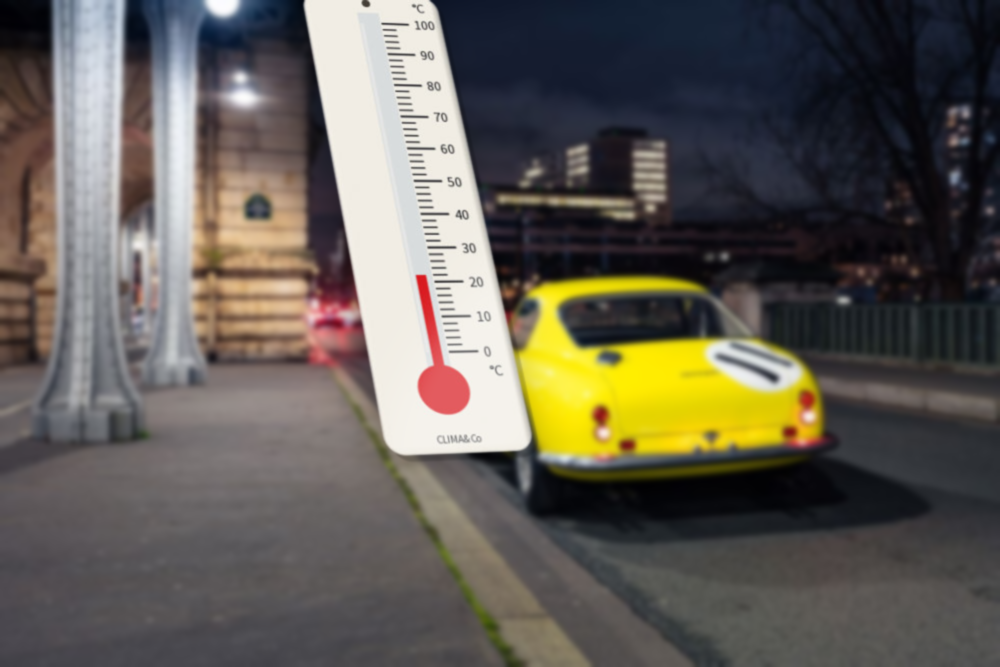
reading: 22 (°C)
